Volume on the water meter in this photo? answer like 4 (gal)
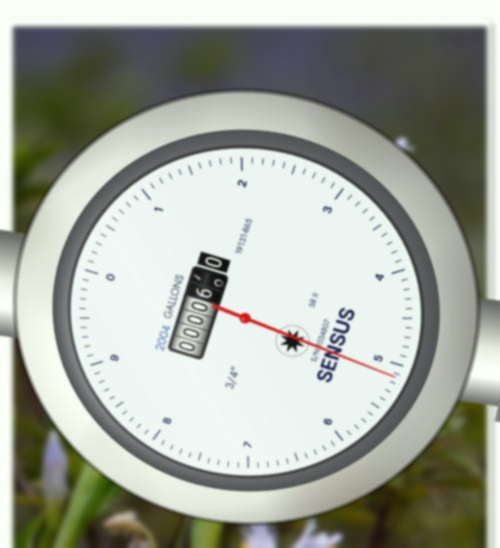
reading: 675.1 (gal)
